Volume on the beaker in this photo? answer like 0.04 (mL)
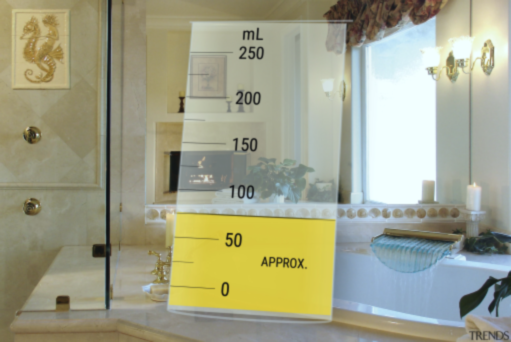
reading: 75 (mL)
